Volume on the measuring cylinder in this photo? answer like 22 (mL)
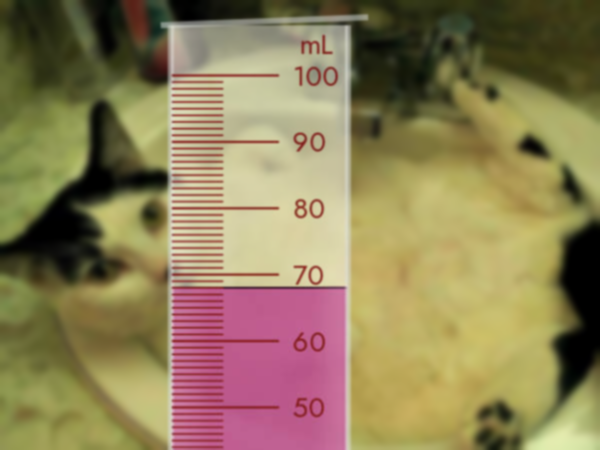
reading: 68 (mL)
